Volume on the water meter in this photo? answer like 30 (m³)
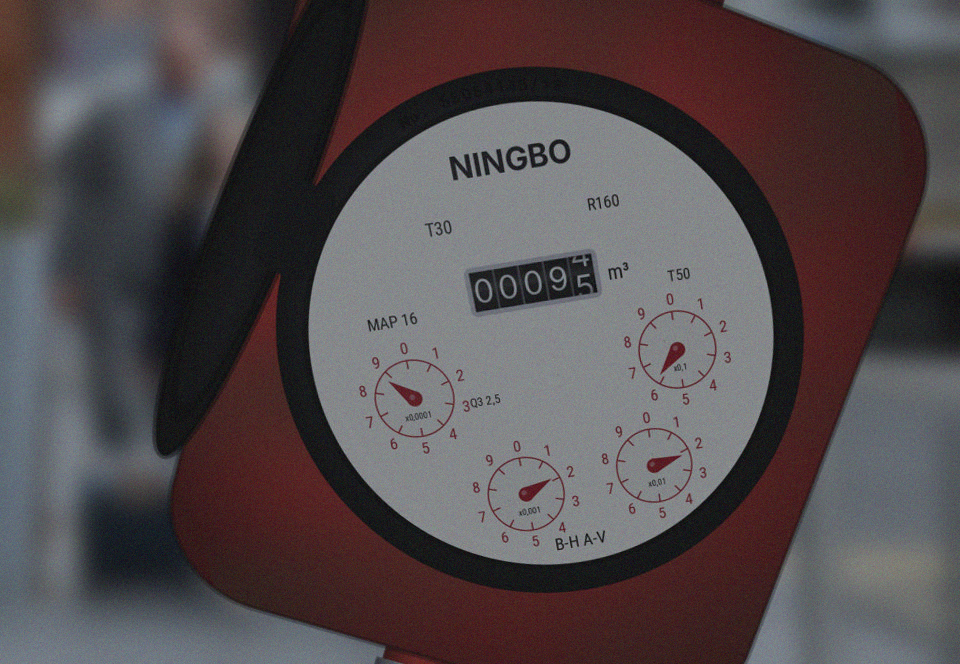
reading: 94.6218 (m³)
